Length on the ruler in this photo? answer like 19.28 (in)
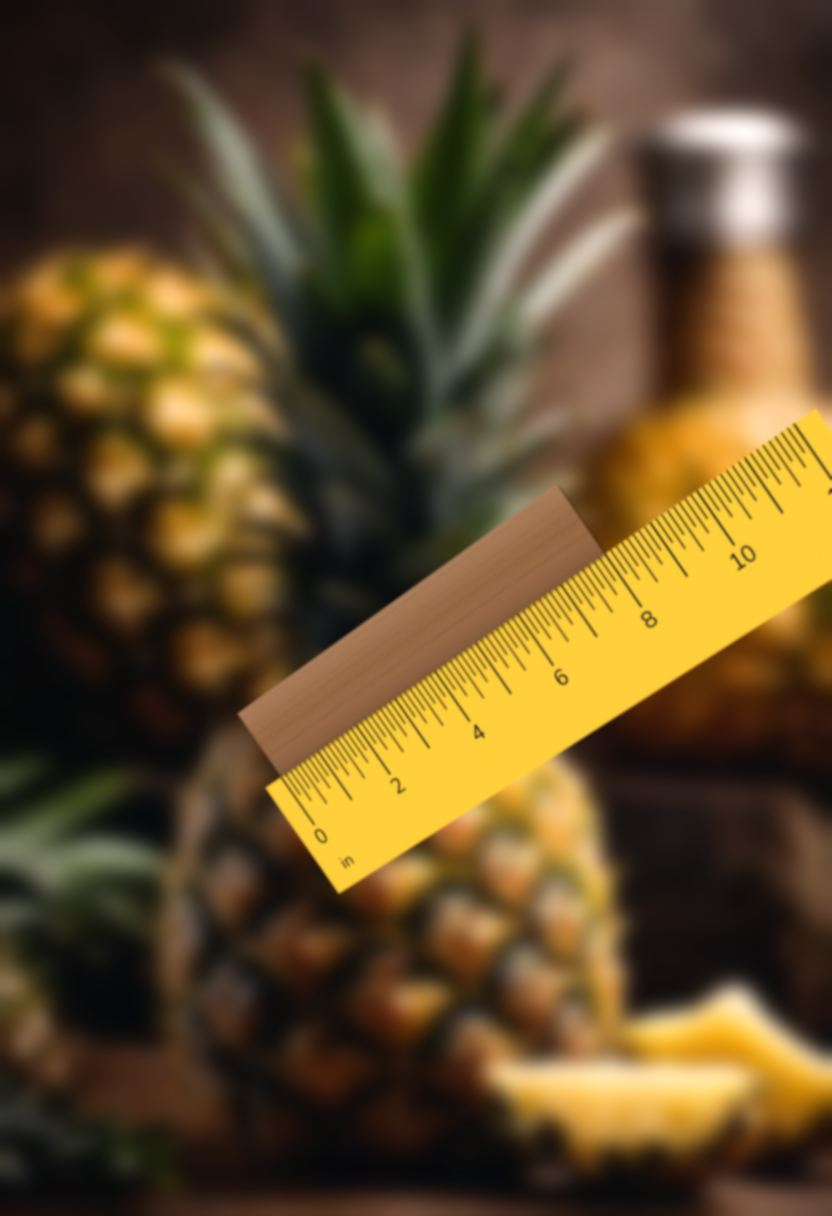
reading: 8 (in)
